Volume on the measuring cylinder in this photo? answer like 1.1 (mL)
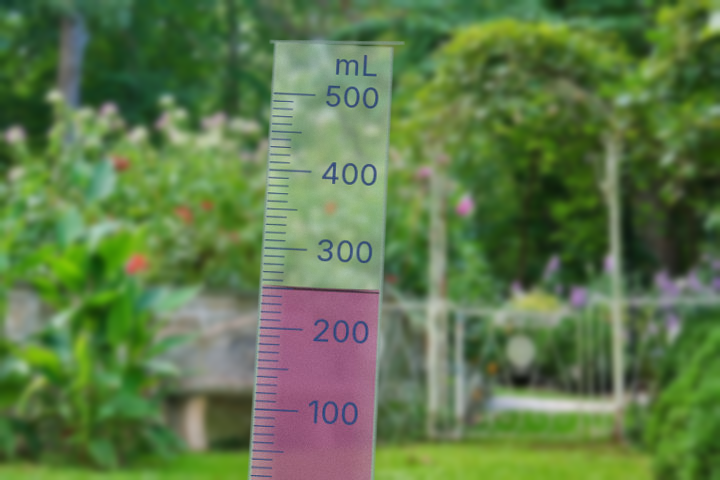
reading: 250 (mL)
